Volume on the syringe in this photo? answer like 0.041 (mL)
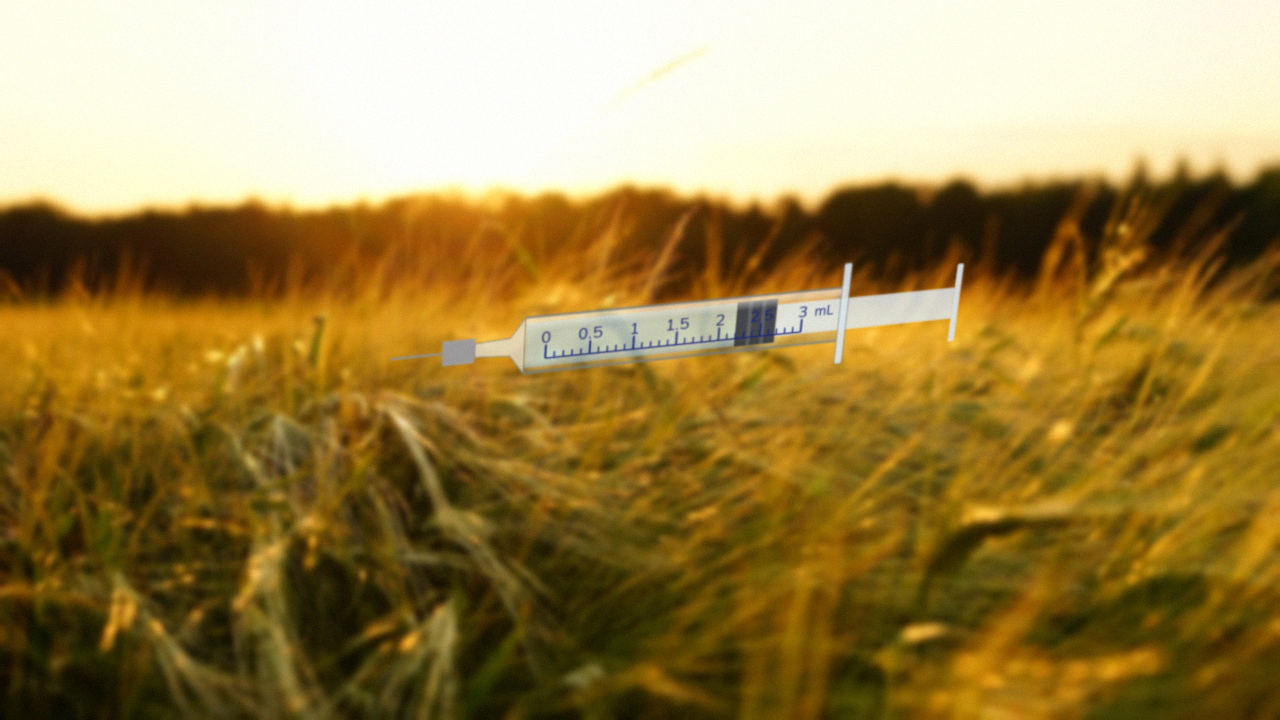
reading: 2.2 (mL)
